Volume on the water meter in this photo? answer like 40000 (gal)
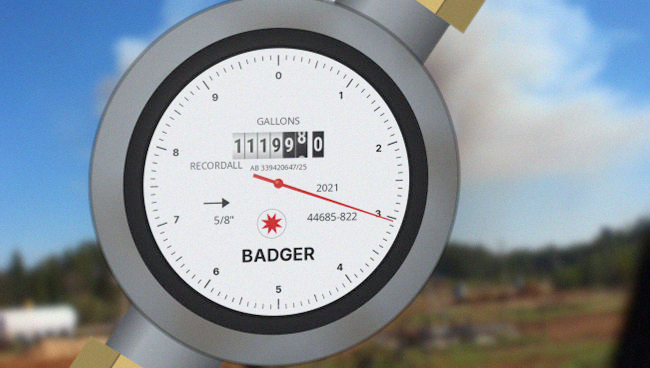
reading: 1119983.0 (gal)
